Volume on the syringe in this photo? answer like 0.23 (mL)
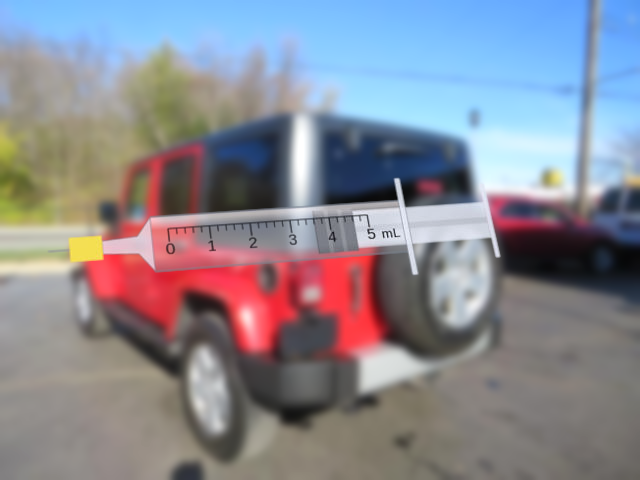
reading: 3.6 (mL)
